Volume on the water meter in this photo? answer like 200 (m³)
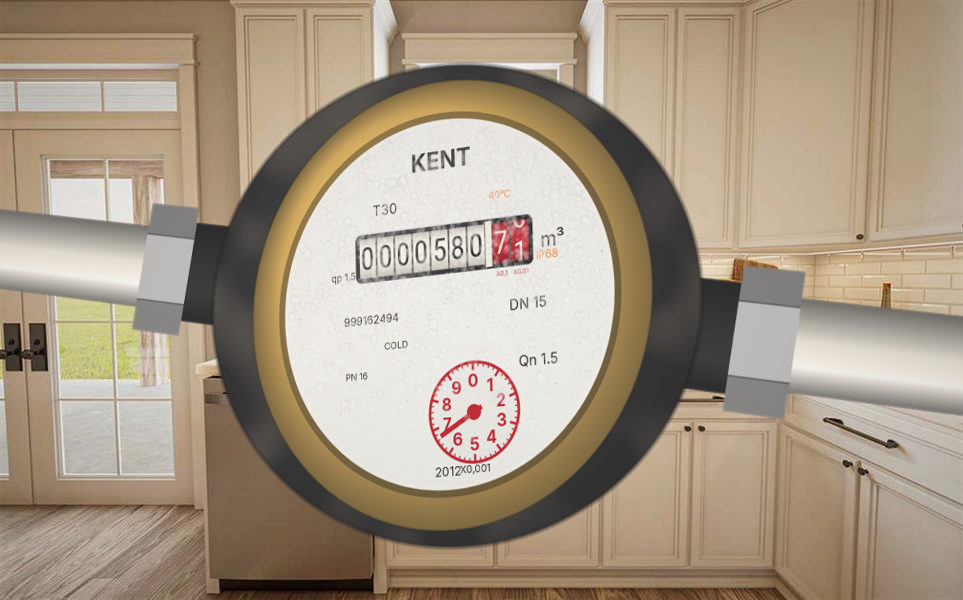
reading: 580.706 (m³)
